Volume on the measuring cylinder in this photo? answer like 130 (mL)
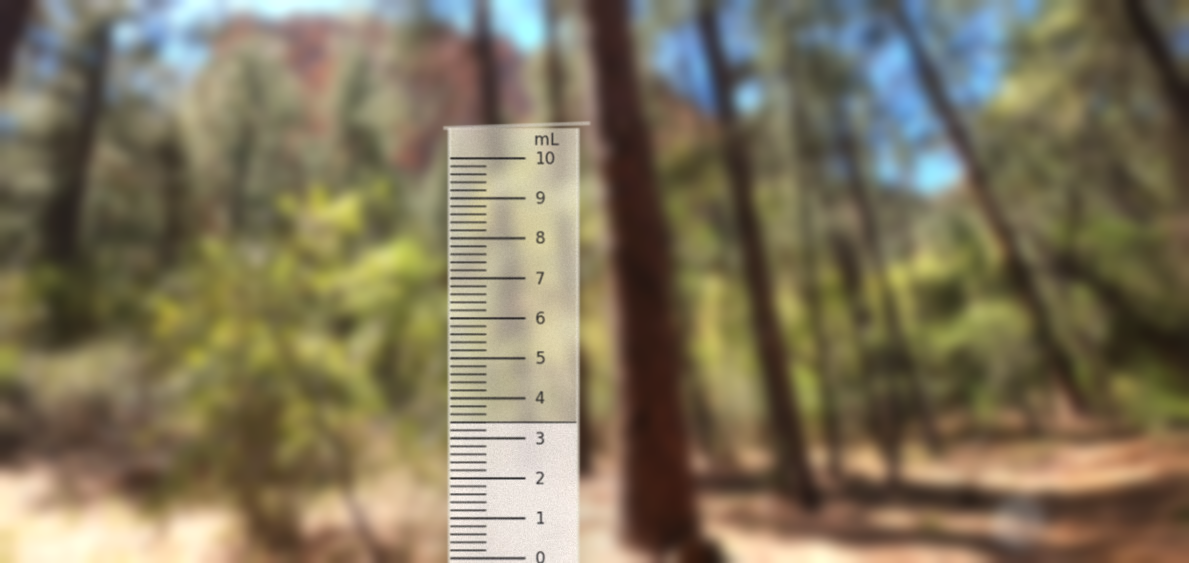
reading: 3.4 (mL)
